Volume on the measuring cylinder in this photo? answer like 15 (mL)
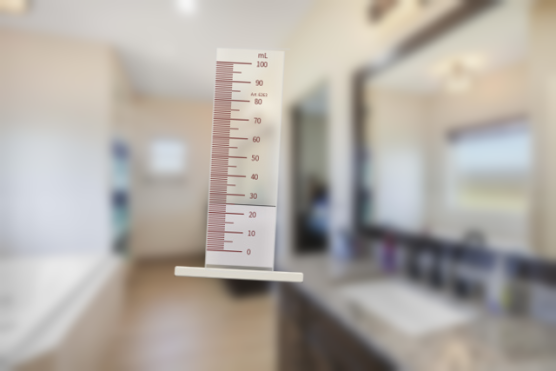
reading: 25 (mL)
